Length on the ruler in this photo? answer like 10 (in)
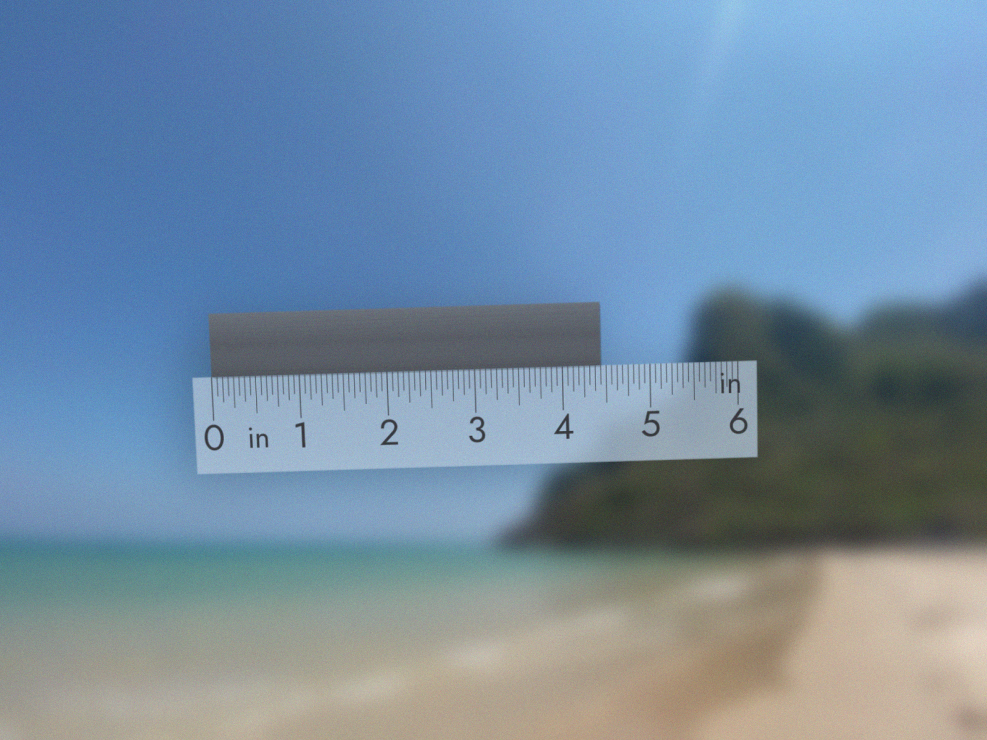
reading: 4.4375 (in)
